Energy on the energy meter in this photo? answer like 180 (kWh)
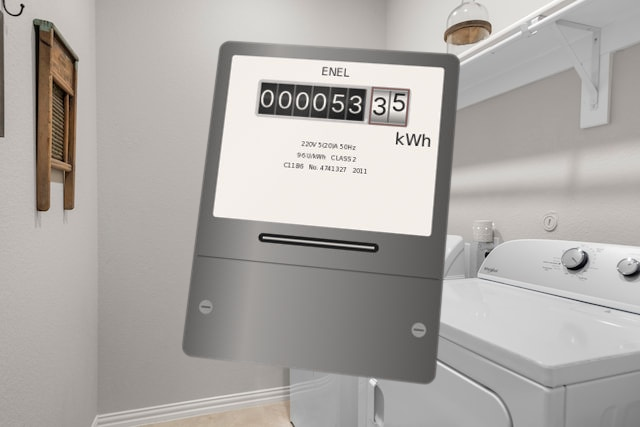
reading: 53.35 (kWh)
